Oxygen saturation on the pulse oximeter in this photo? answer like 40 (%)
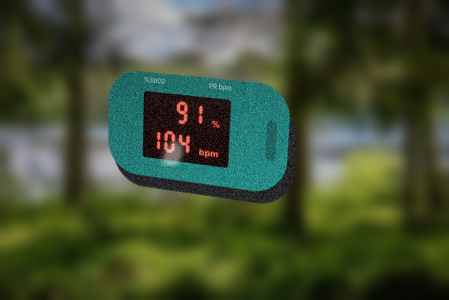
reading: 91 (%)
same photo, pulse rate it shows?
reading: 104 (bpm)
